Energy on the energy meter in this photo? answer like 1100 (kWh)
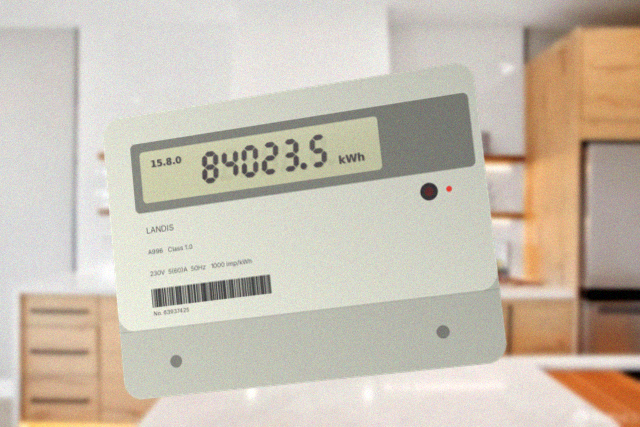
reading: 84023.5 (kWh)
